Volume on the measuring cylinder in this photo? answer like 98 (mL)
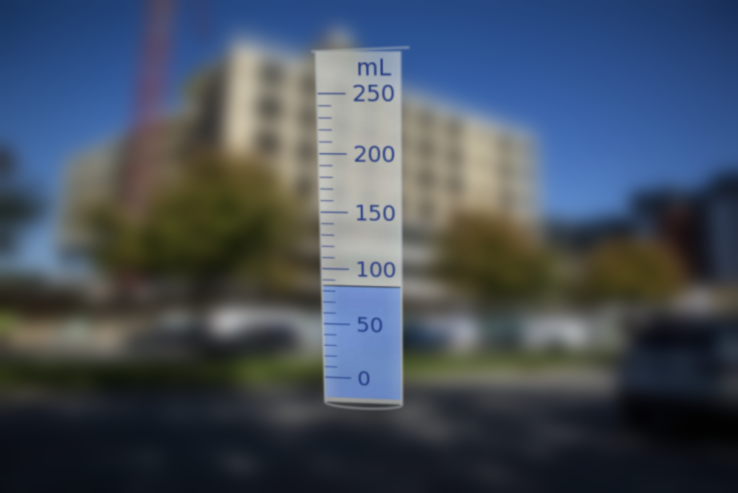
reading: 85 (mL)
